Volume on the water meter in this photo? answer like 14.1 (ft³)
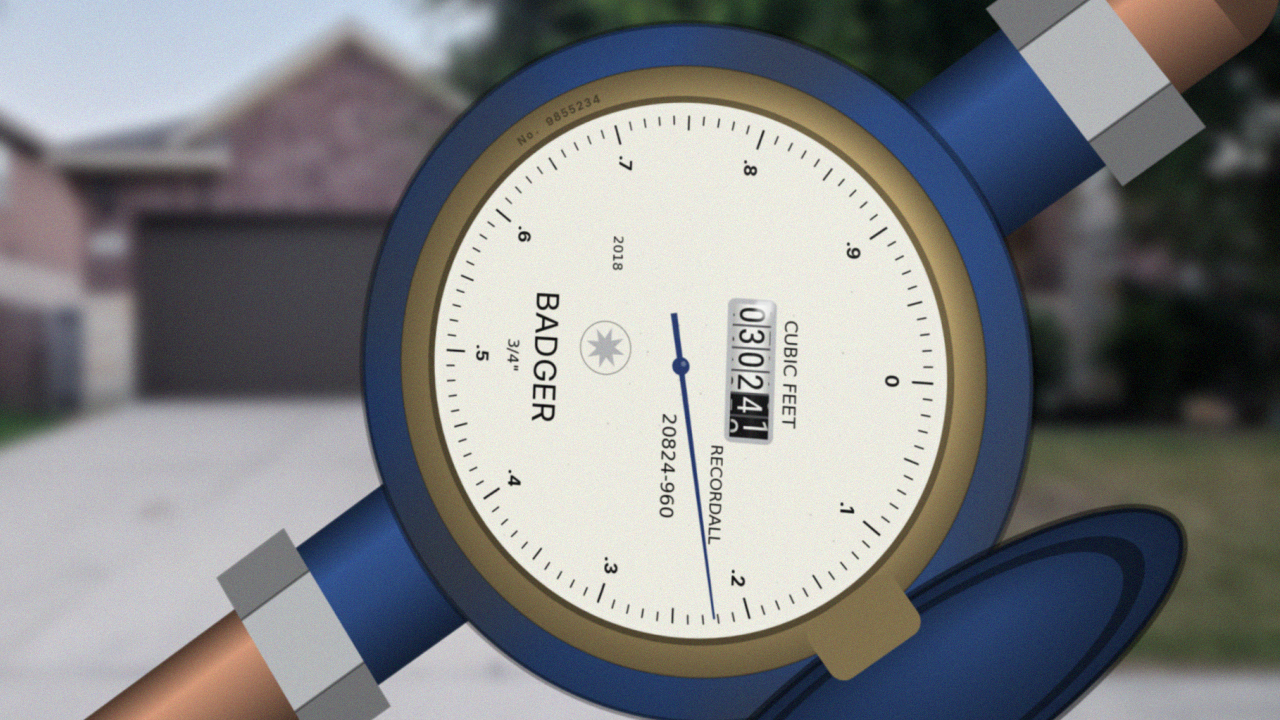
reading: 30241.22 (ft³)
